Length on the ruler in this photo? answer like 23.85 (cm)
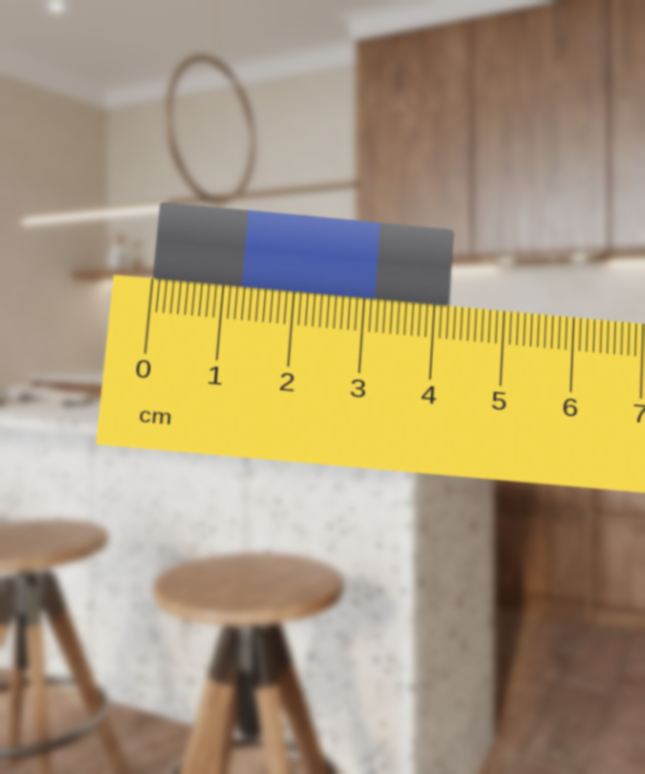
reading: 4.2 (cm)
